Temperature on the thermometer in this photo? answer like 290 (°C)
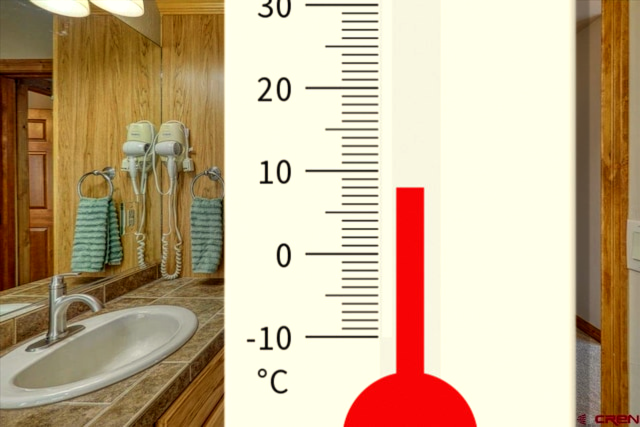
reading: 8 (°C)
